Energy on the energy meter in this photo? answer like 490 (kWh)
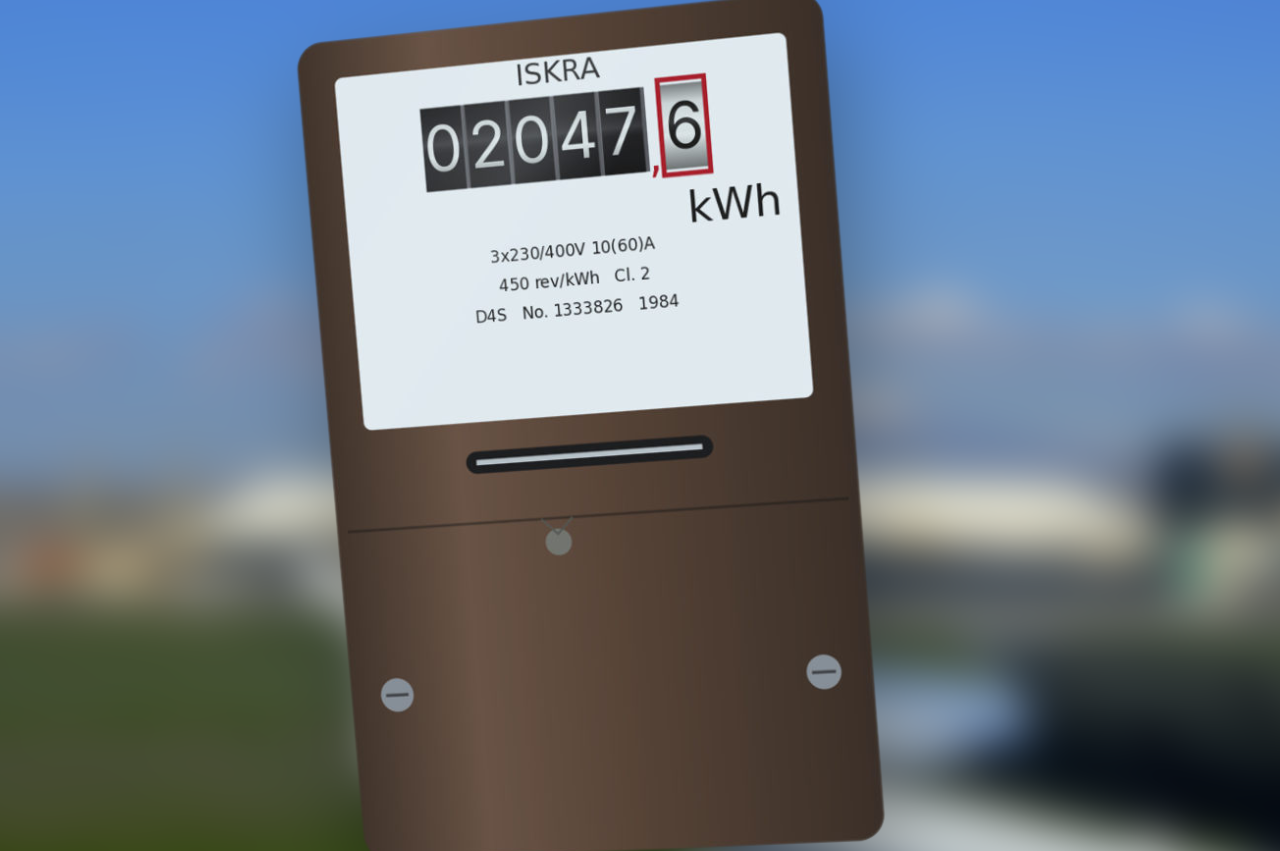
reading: 2047.6 (kWh)
